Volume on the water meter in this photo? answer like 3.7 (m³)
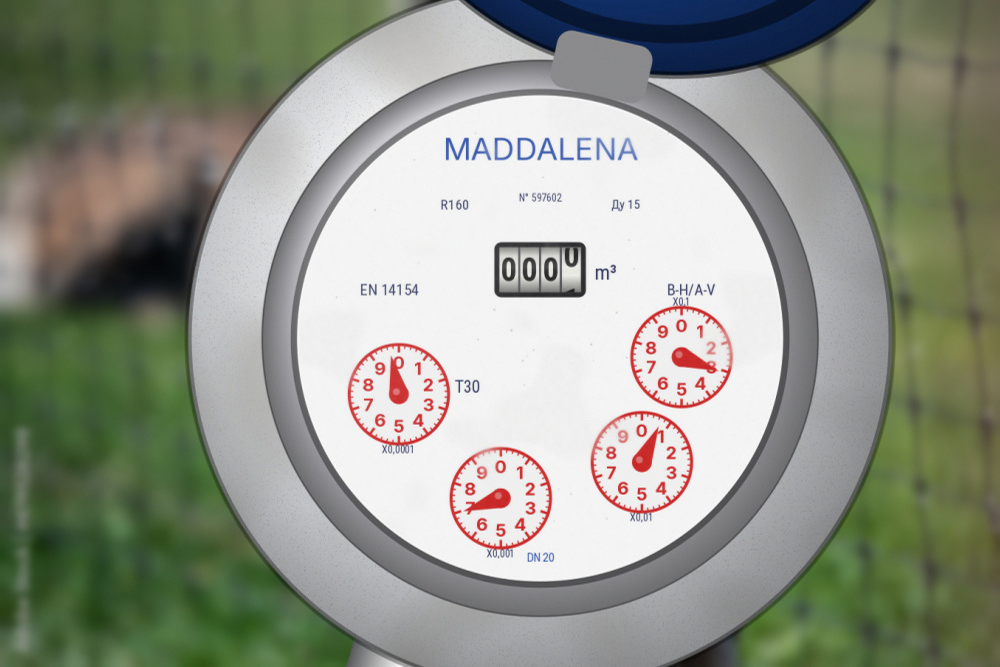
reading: 0.3069 (m³)
